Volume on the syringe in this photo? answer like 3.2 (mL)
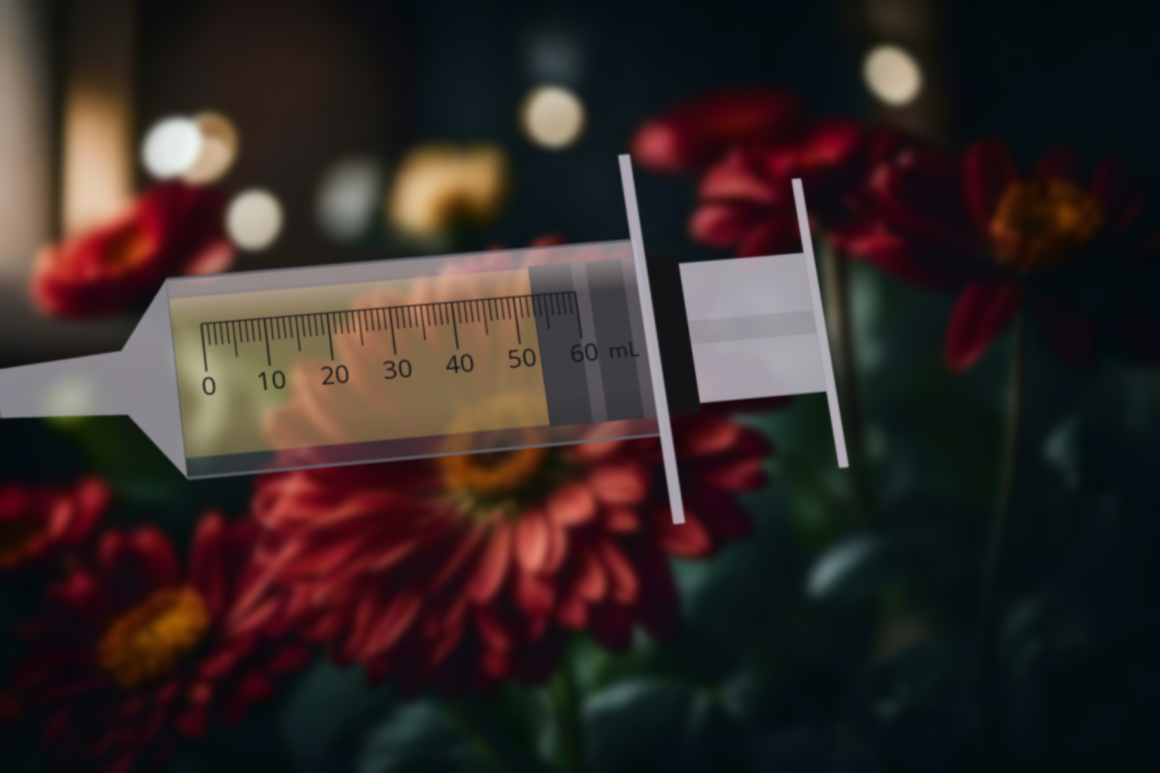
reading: 53 (mL)
